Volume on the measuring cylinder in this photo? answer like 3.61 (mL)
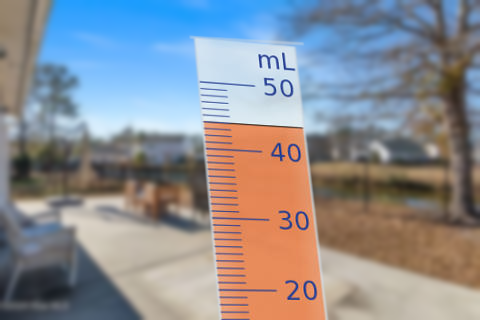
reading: 44 (mL)
